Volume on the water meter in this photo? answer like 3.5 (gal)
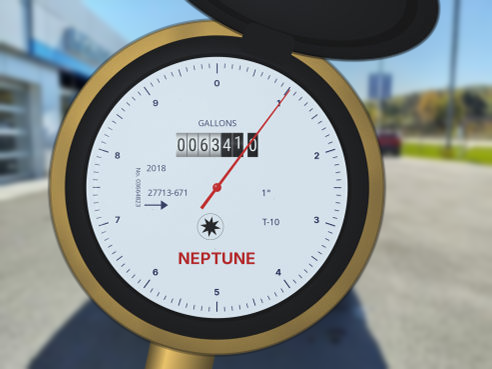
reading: 63411.0 (gal)
